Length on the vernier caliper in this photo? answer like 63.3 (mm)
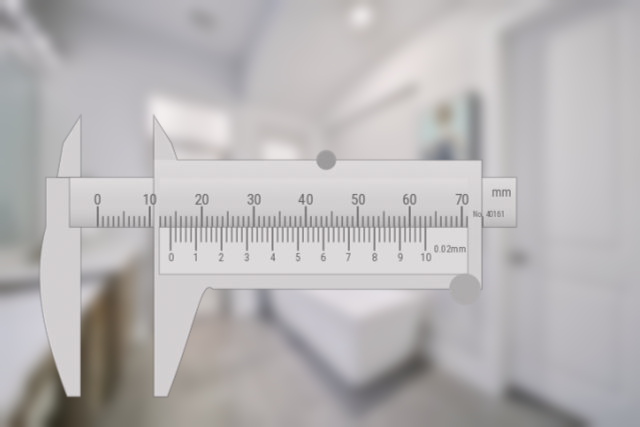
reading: 14.0 (mm)
